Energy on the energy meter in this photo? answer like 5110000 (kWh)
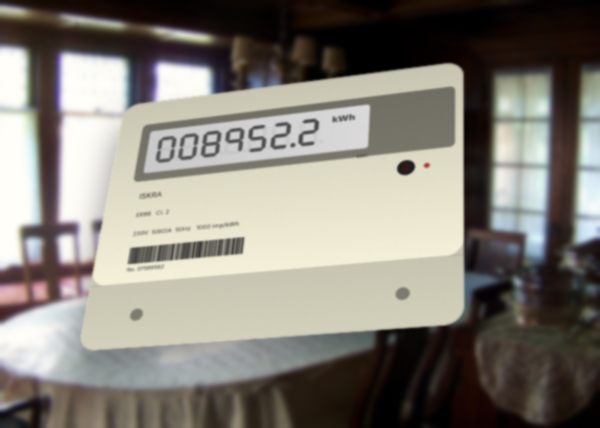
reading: 8952.2 (kWh)
